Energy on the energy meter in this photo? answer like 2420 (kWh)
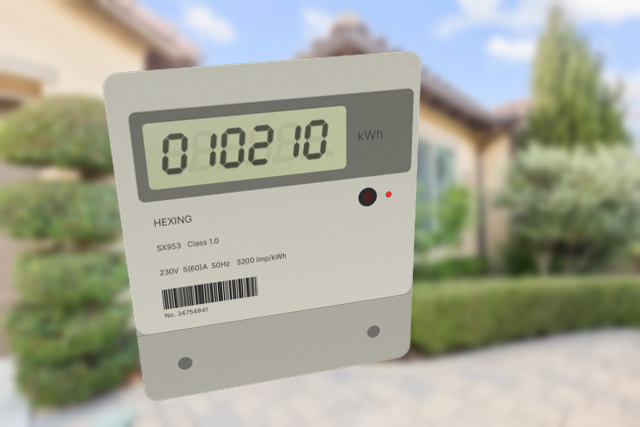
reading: 10210 (kWh)
